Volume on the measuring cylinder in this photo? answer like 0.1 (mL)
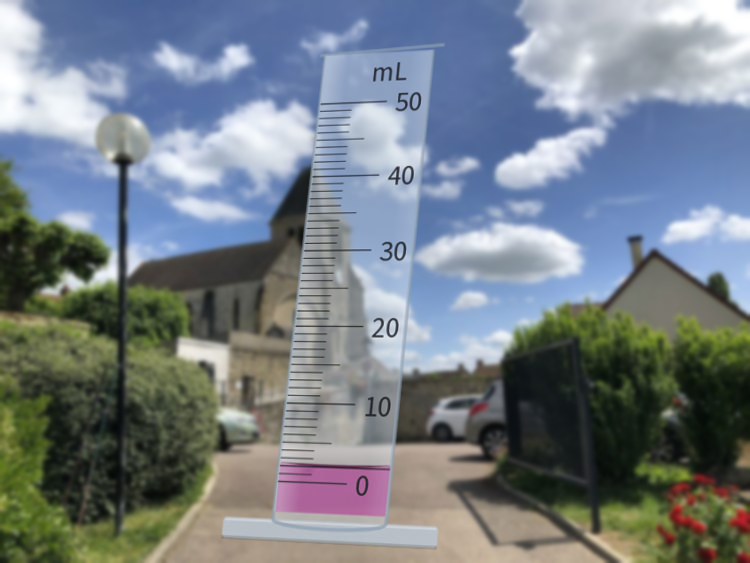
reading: 2 (mL)
